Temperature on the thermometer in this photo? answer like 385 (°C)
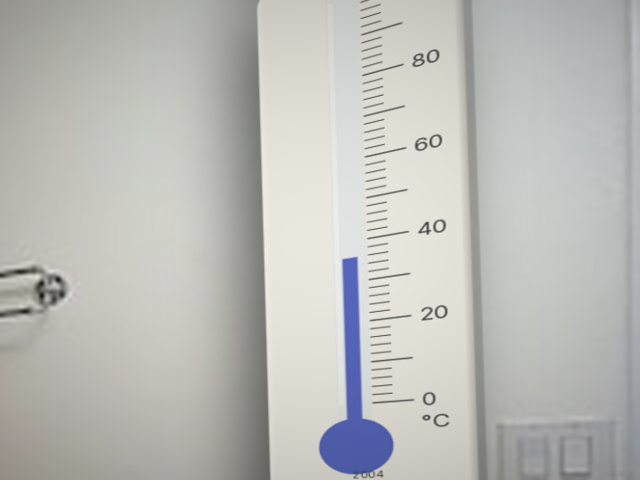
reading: 36 (°C)
